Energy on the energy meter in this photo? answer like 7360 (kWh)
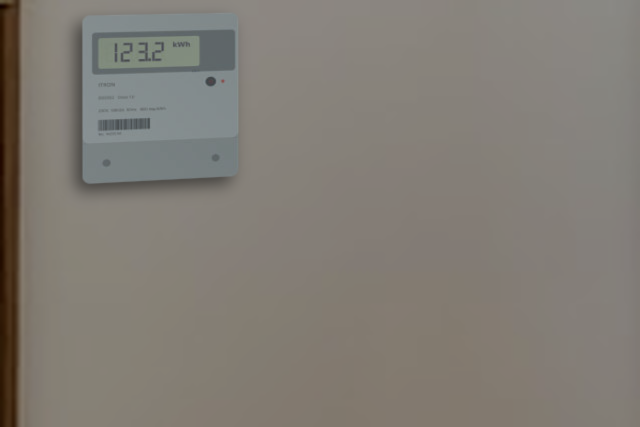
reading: 123.2 (kWh)
